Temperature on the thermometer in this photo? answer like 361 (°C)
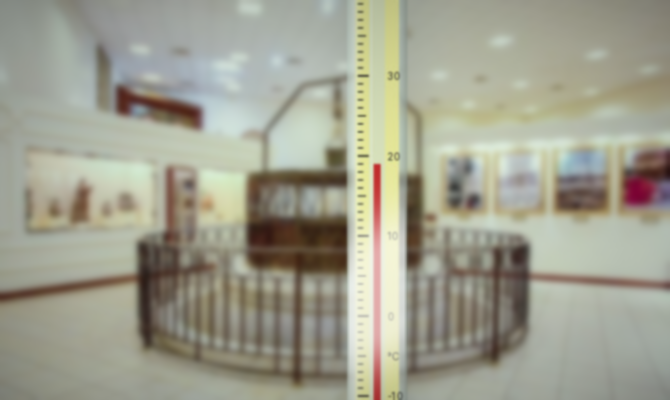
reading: 19 (°C)
